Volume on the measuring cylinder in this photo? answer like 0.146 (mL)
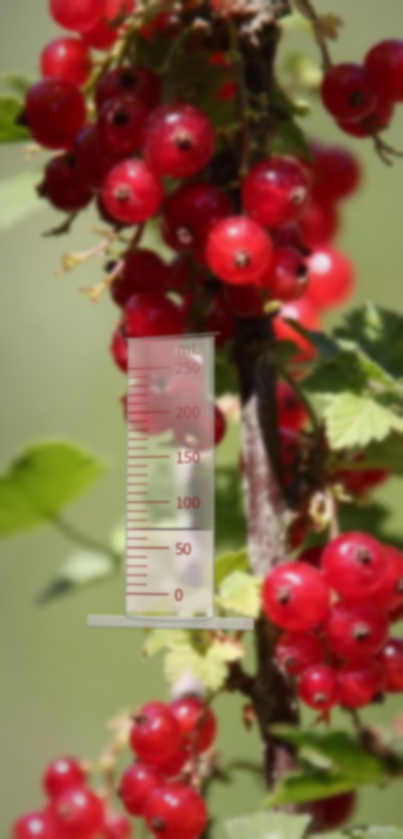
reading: 70 (mL)
